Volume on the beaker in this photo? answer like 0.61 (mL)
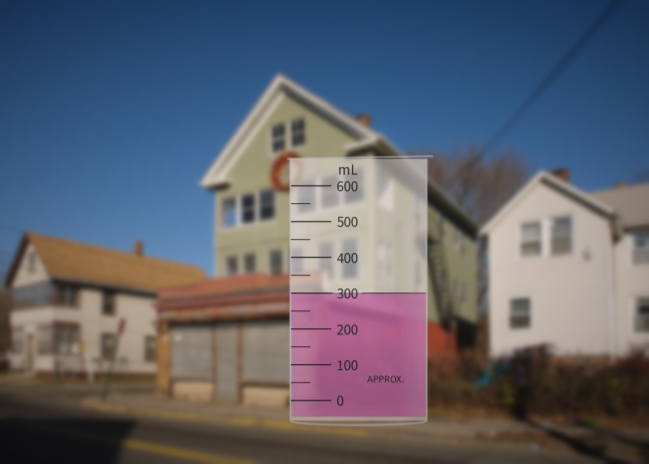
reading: 300 (mL)
